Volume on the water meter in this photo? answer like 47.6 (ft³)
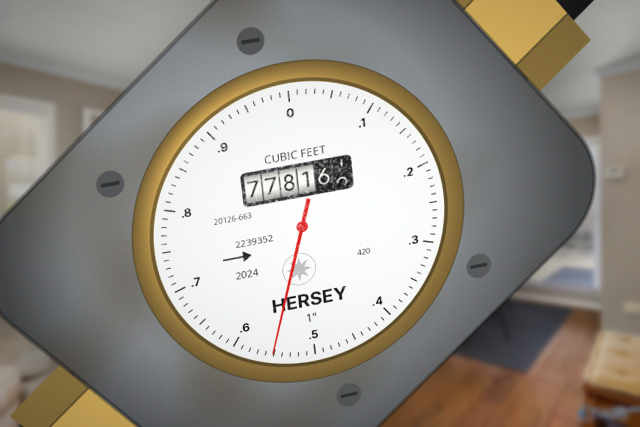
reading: 778161.55 (ft³)
